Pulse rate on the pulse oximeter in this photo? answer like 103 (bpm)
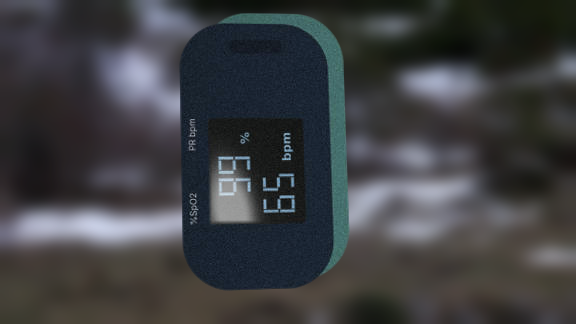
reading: 65 (bpm)
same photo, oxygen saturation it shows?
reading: 99 (%)
